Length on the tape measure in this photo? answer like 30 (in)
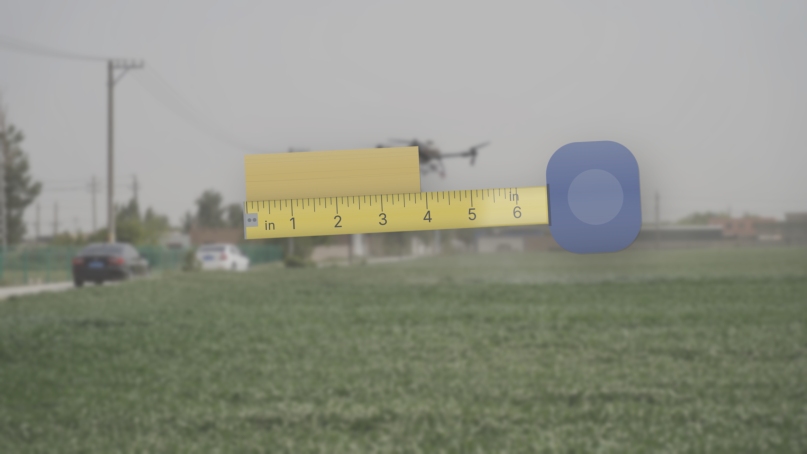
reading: 3.875 (in)
